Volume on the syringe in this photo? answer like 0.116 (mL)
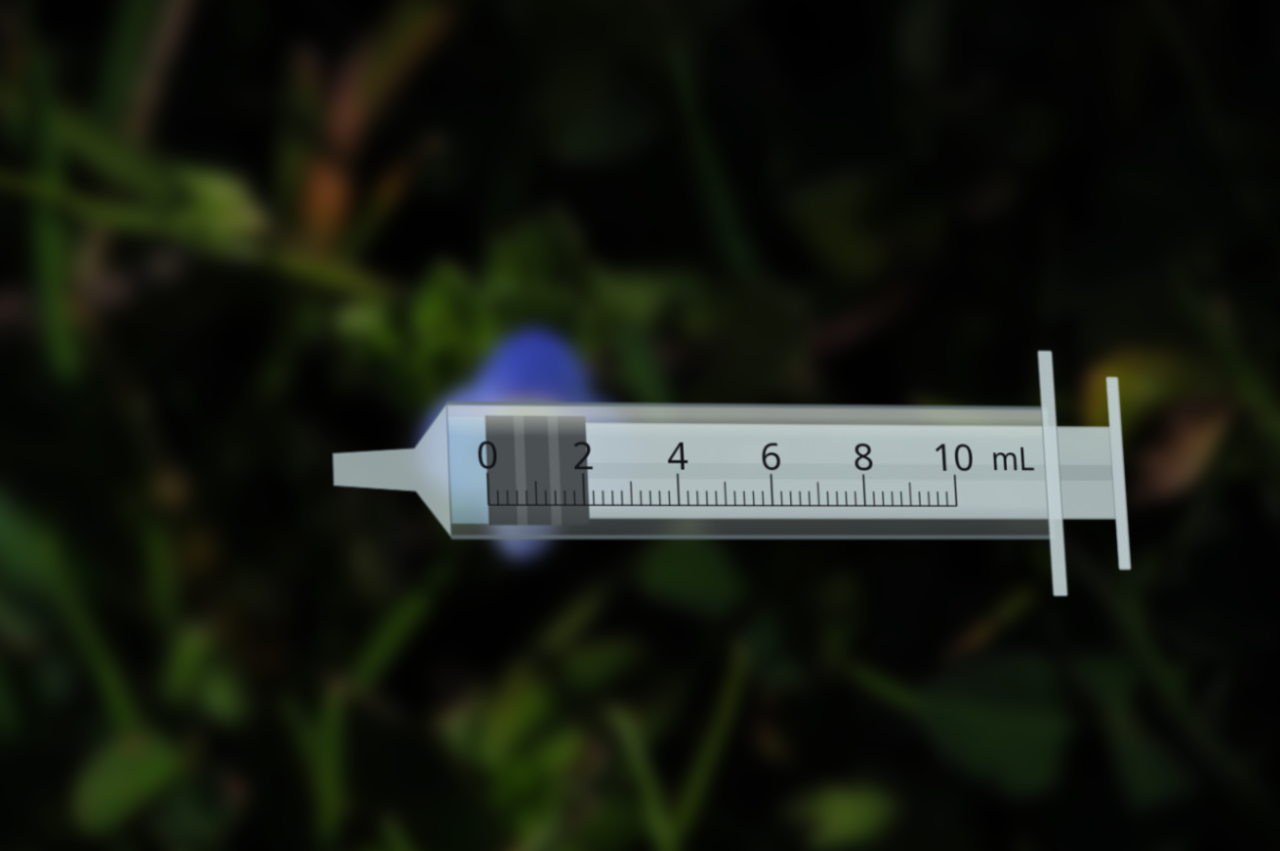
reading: 0 (mL)
